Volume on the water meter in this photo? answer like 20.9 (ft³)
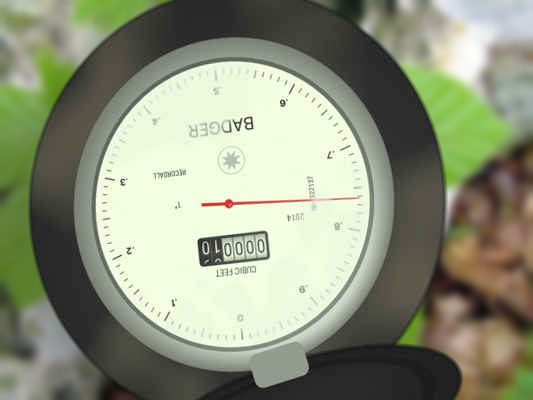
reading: 9.76 (ft³)
